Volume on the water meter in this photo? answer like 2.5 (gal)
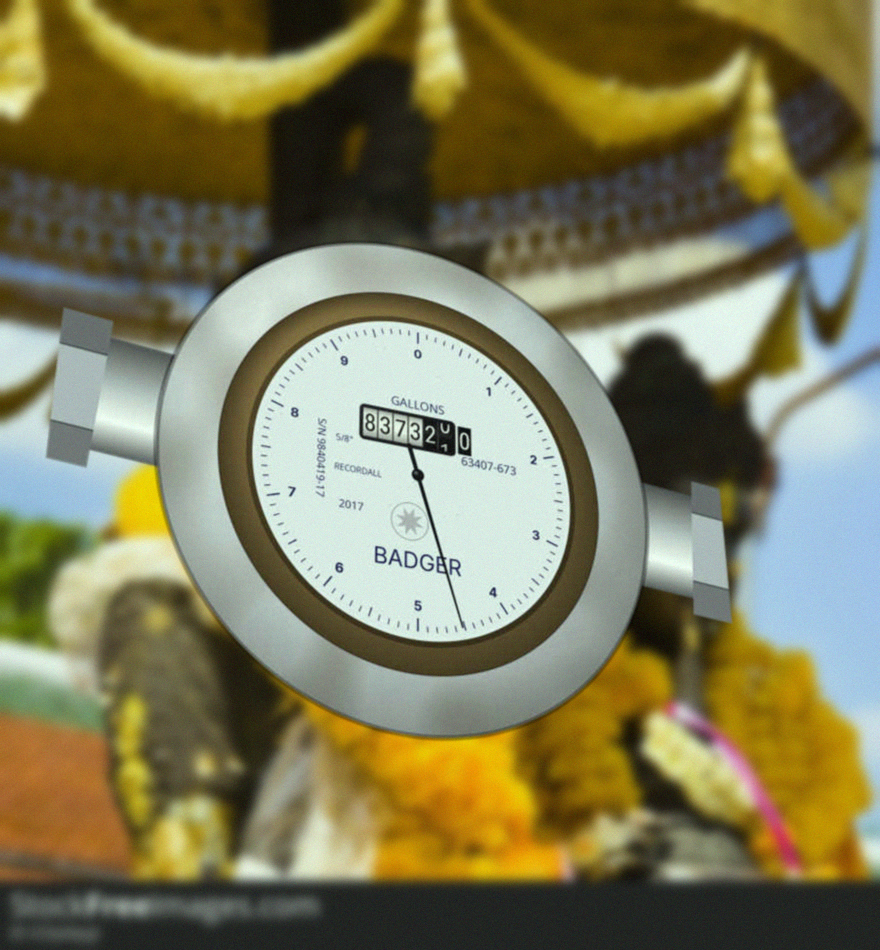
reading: 8373204.5 (gal)
